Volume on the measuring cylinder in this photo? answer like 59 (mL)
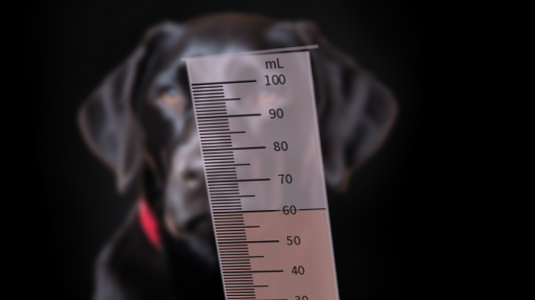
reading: 60 (mL)
